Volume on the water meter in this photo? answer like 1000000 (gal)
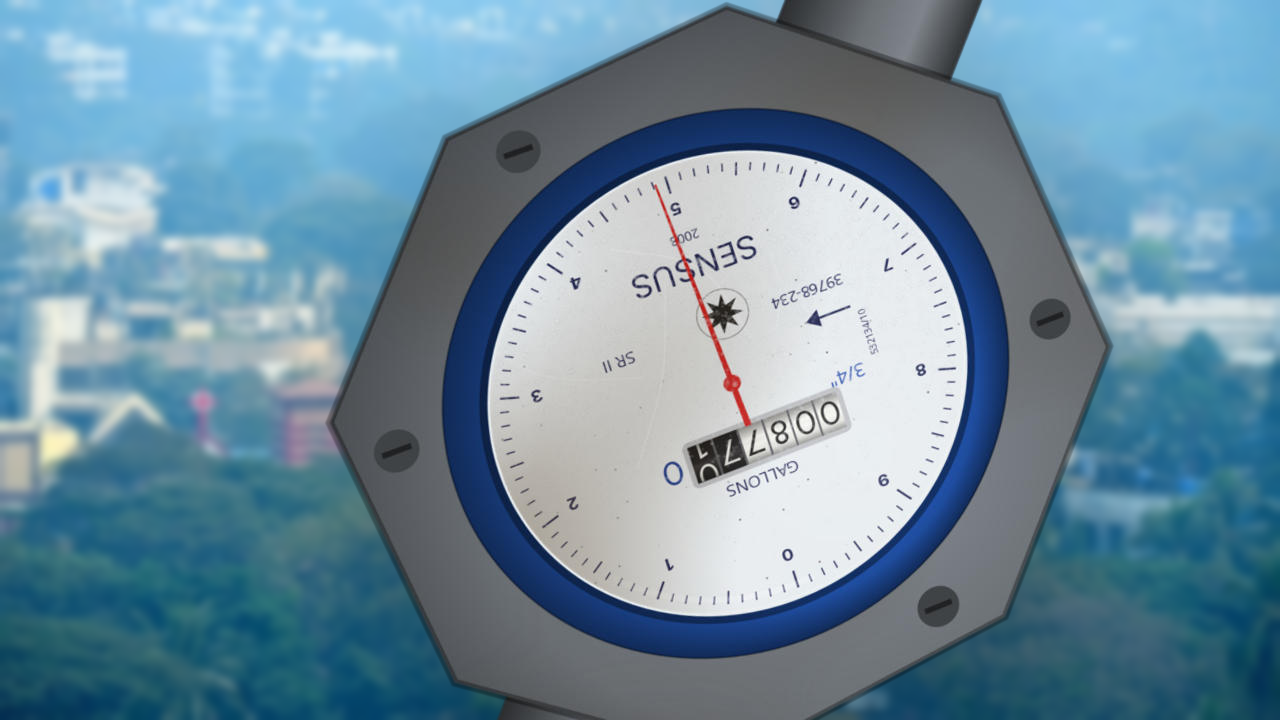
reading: 87704.9 (gal)
